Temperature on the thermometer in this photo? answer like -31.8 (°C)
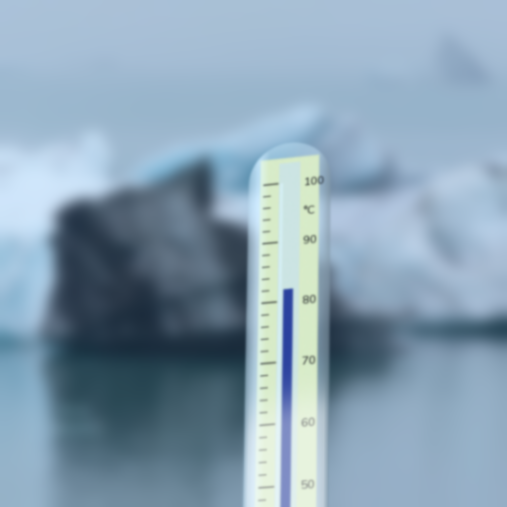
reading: 82 (°C)
